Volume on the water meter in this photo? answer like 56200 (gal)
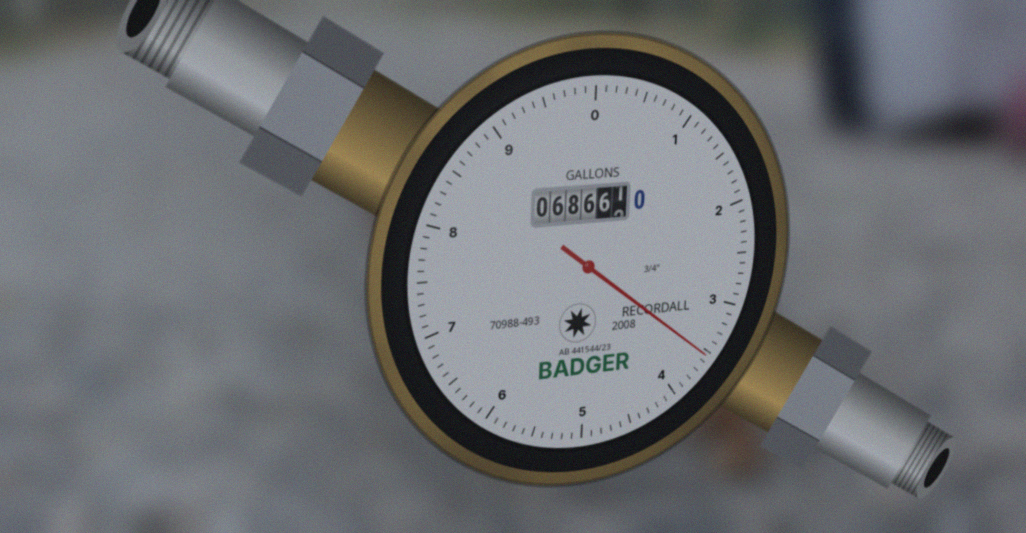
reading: 686613.5 (gal)
